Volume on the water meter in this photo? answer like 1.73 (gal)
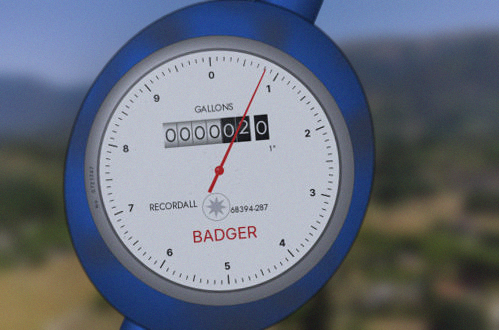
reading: 20.8 (gal)
